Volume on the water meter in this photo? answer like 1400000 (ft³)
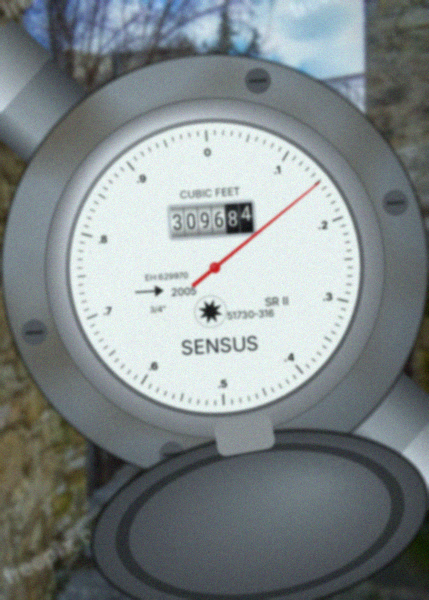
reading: 309684.15 (ft³)
